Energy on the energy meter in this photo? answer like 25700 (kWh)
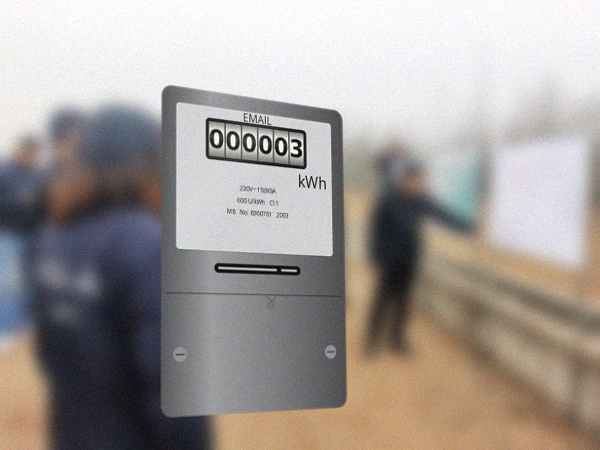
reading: 3 (kWh)
